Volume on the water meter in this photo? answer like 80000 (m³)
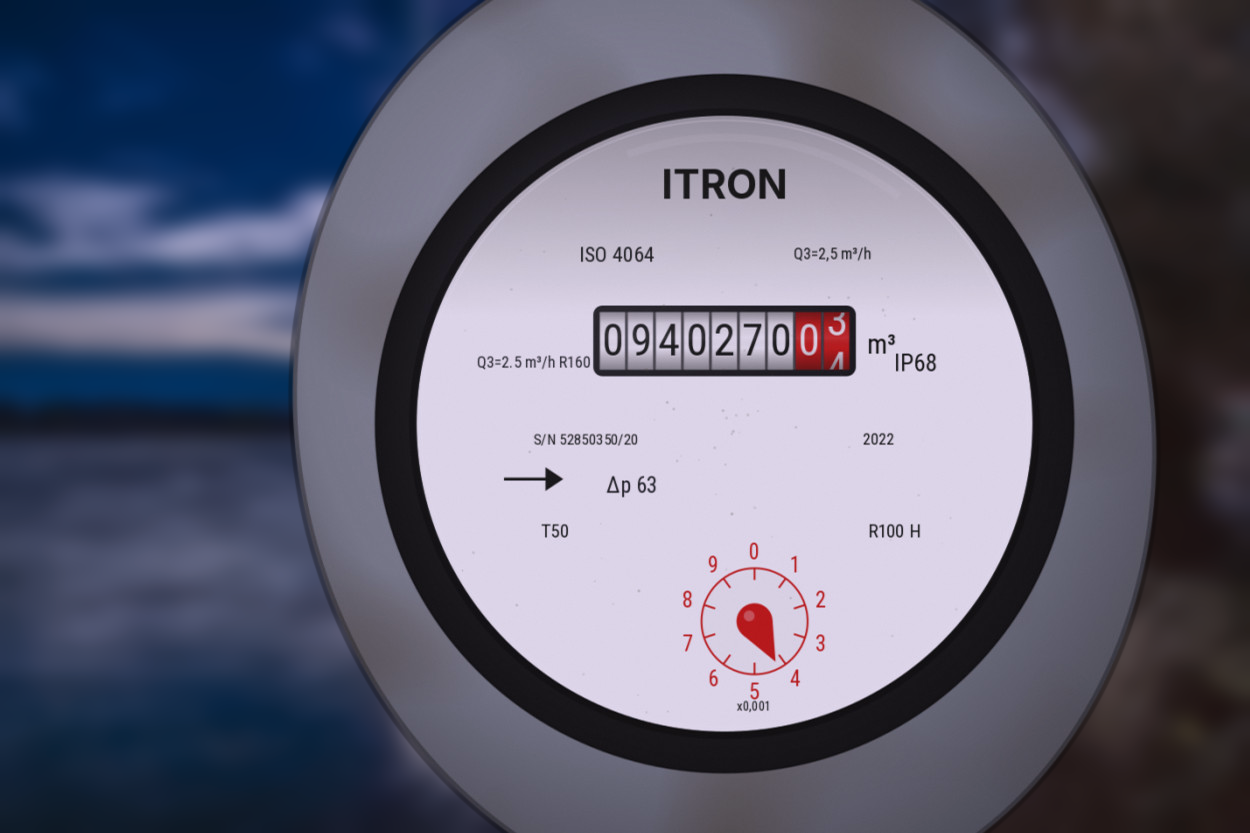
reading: 940270.034 (m³)
